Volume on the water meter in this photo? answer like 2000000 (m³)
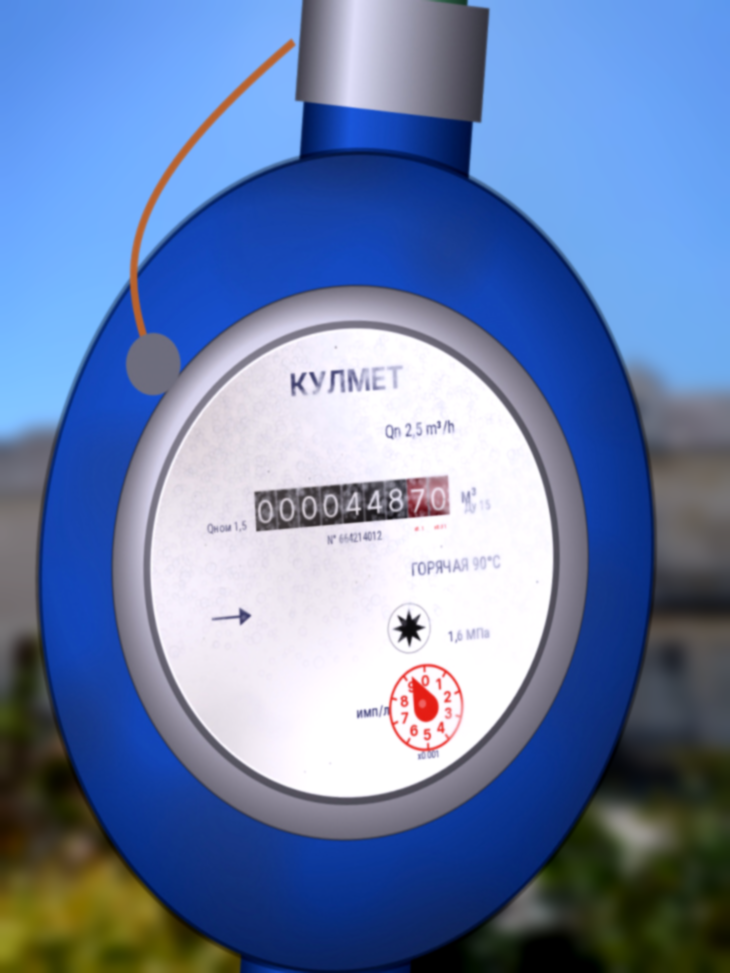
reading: 448.699 (m³)
